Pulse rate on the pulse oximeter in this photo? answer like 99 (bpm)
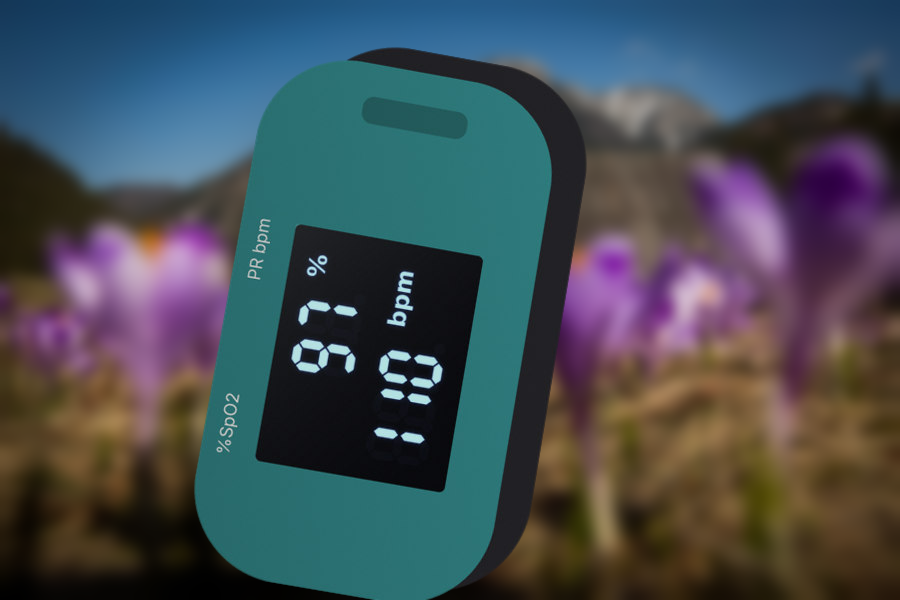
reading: 110 (bpm)
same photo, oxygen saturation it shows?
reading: 97 (%)
